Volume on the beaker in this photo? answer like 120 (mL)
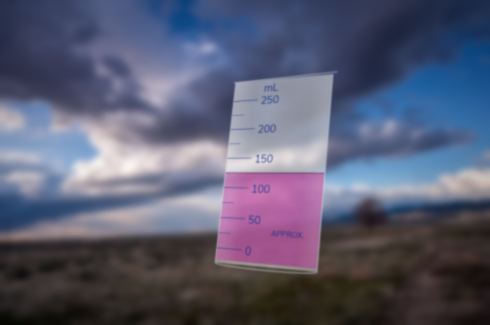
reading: 125 (mL)
